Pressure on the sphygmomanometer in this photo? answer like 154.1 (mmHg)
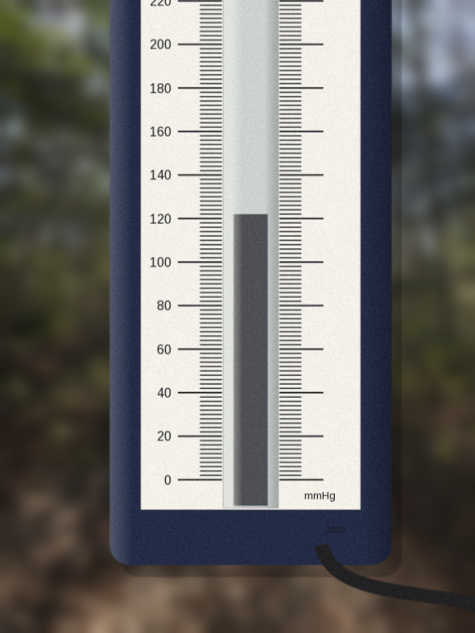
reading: 122 (mmHg)
